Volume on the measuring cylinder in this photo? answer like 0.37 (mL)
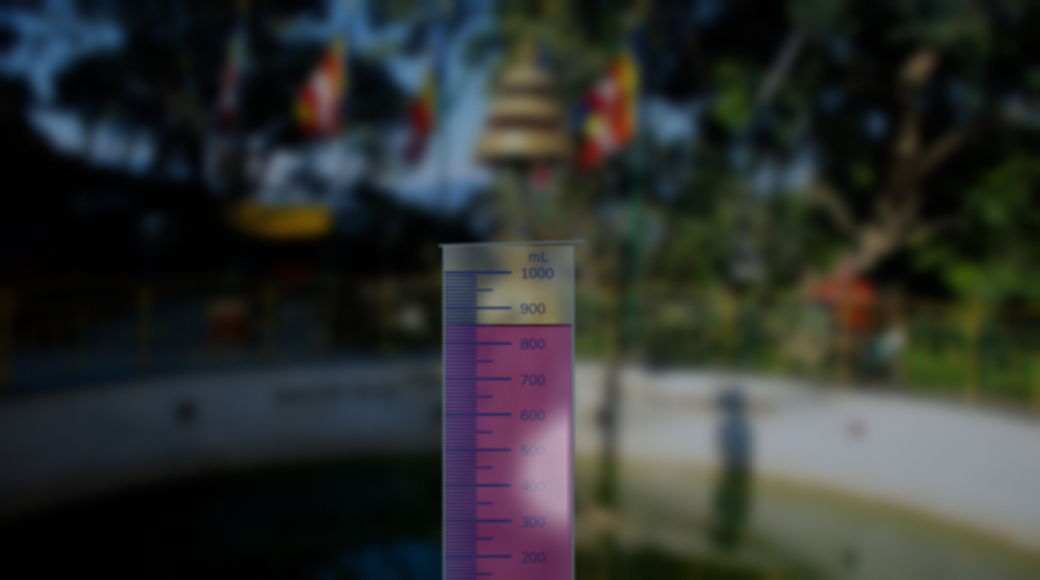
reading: 850 (mL)
